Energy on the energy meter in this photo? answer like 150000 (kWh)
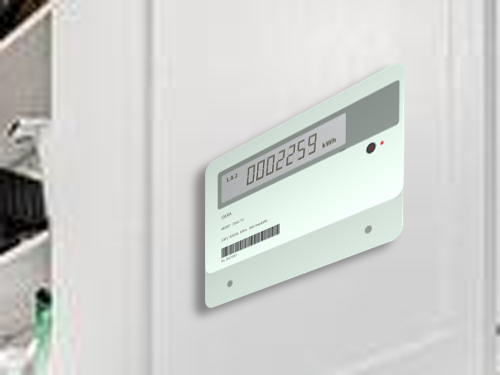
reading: 2259 (kWh)
